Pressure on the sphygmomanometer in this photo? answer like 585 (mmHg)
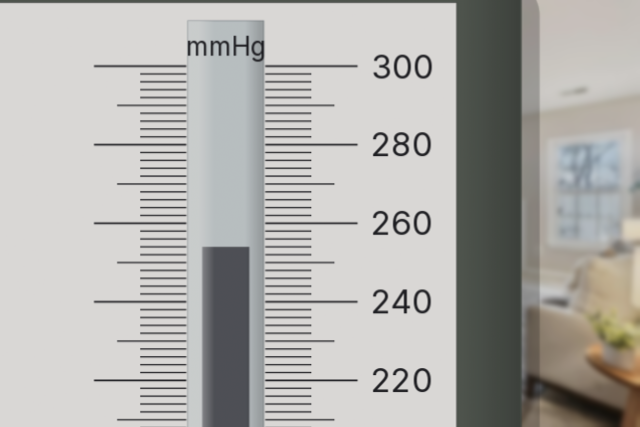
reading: 254 (mmHg)
